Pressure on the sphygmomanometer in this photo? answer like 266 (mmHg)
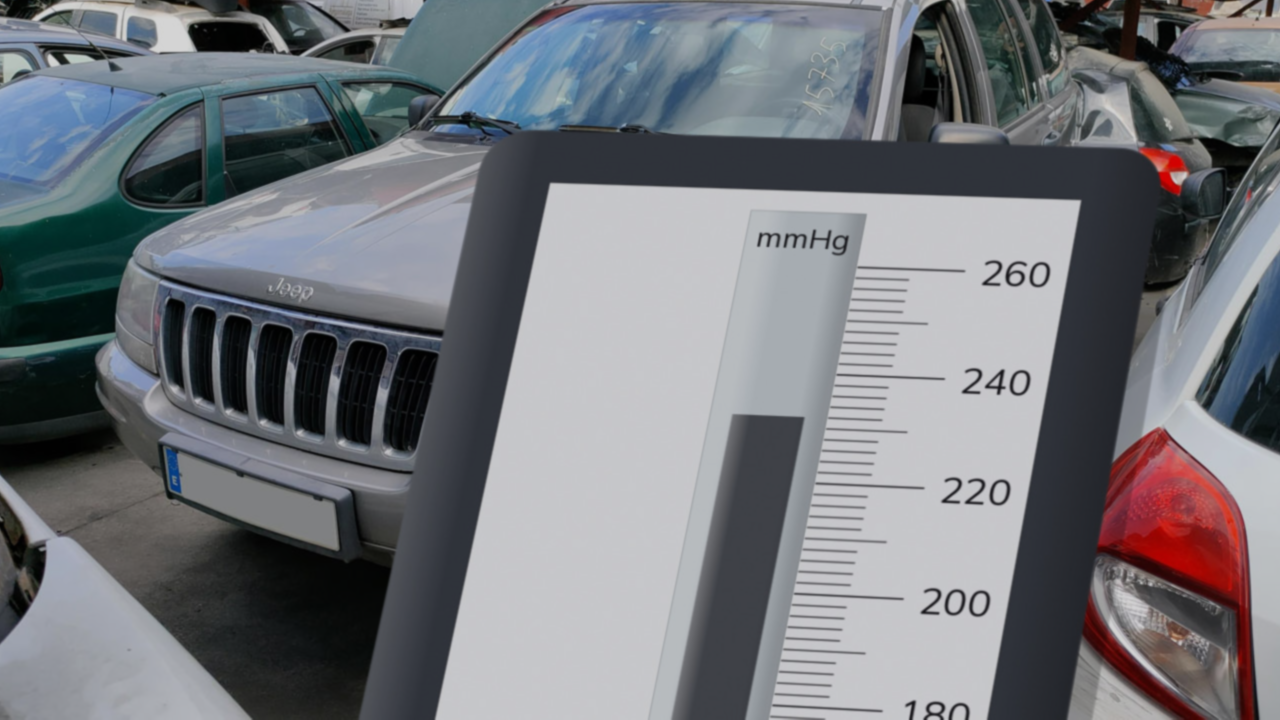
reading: 232 (mmHg)
